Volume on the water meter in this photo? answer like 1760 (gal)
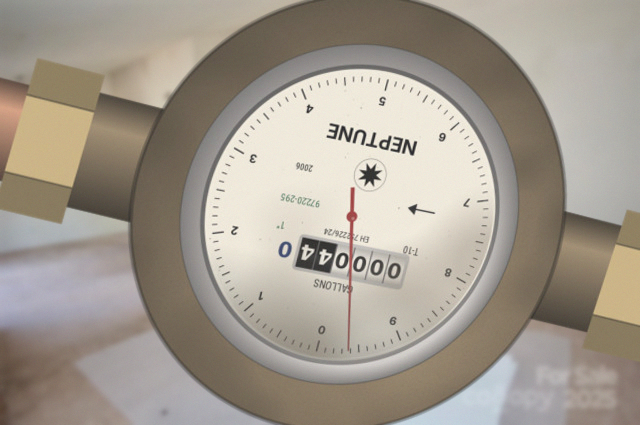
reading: 439.6 (gal)
